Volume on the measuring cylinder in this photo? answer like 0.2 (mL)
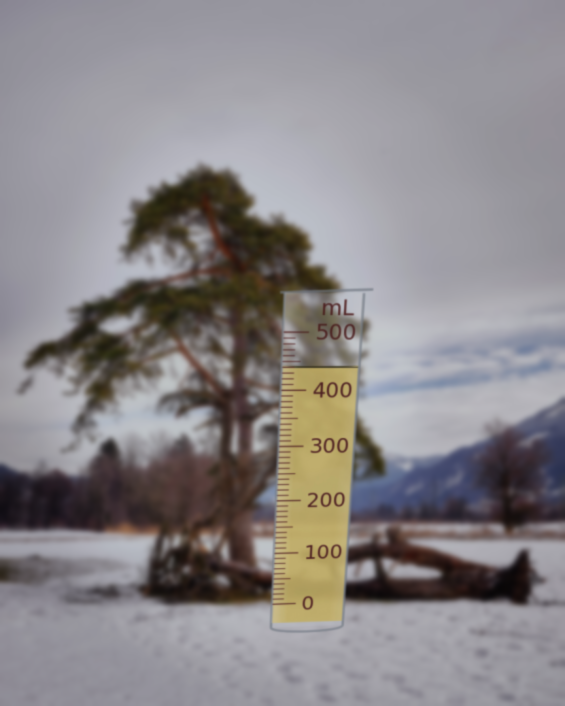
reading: 440 (mL)
